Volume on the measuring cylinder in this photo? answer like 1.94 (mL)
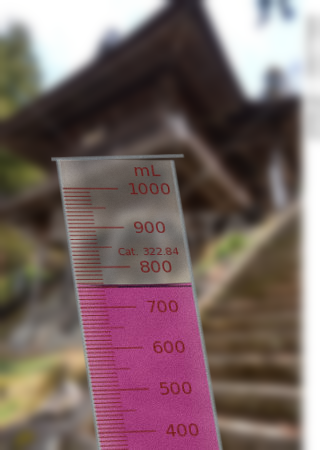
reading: 750 (mL)
